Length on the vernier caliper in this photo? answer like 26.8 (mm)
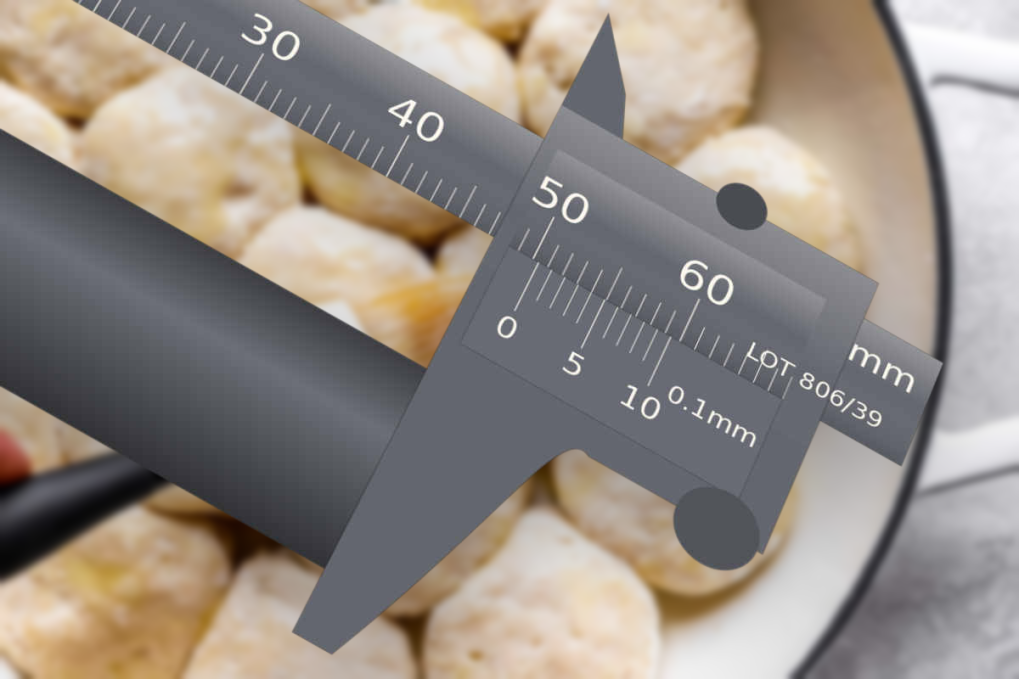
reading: 50.4 (mm)
